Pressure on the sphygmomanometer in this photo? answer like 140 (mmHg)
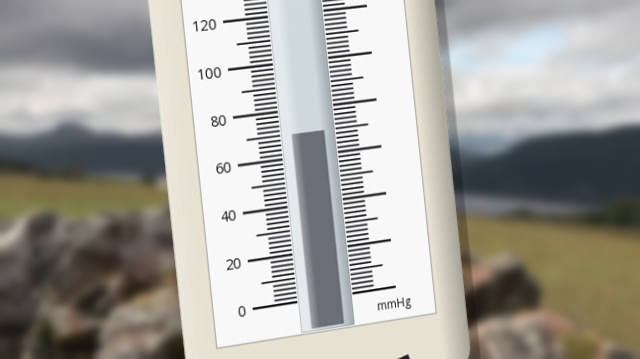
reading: 70 (mmHg)
